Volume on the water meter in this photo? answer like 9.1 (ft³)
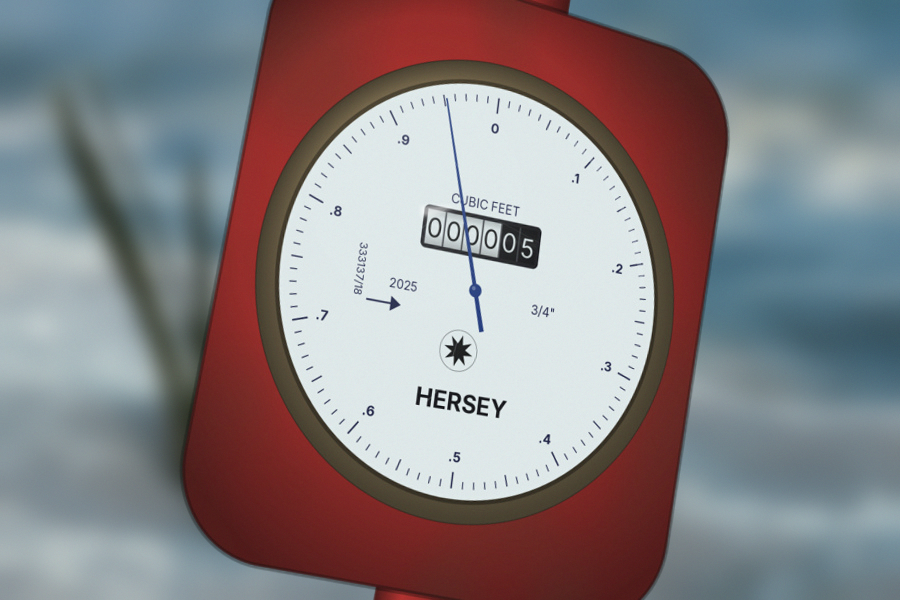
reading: 4.95 (ft³)
